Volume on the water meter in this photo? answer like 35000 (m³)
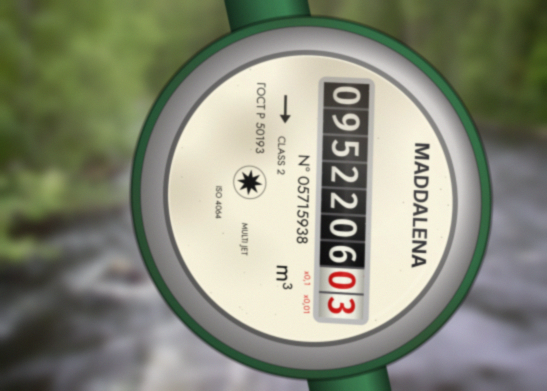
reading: 952206.03 (m³)
